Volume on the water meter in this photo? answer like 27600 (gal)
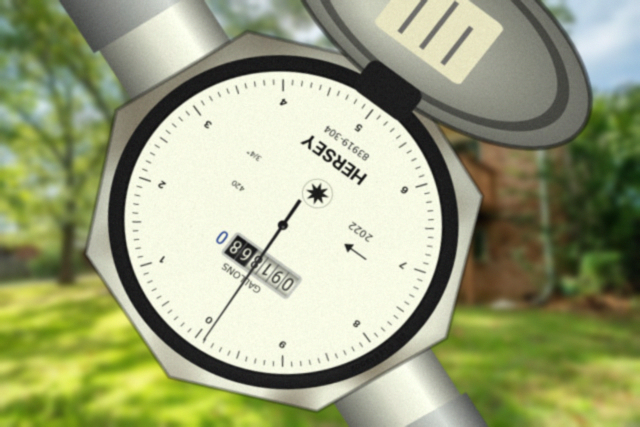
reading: 918679.9 (gal)
